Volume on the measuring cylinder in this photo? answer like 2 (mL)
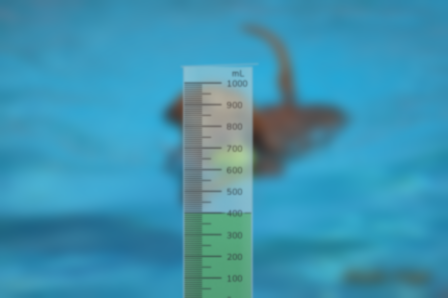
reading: 400 (mL)
